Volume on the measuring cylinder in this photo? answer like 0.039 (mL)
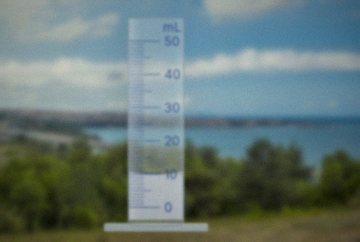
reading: 10 (mL)
